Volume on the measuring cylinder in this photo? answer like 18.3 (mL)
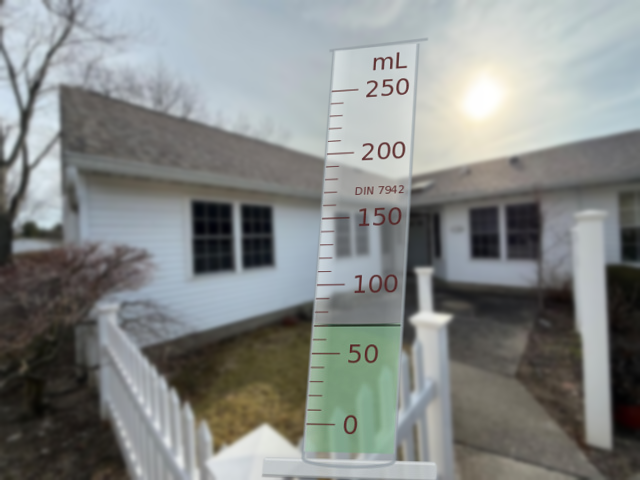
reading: 70 (mL)
